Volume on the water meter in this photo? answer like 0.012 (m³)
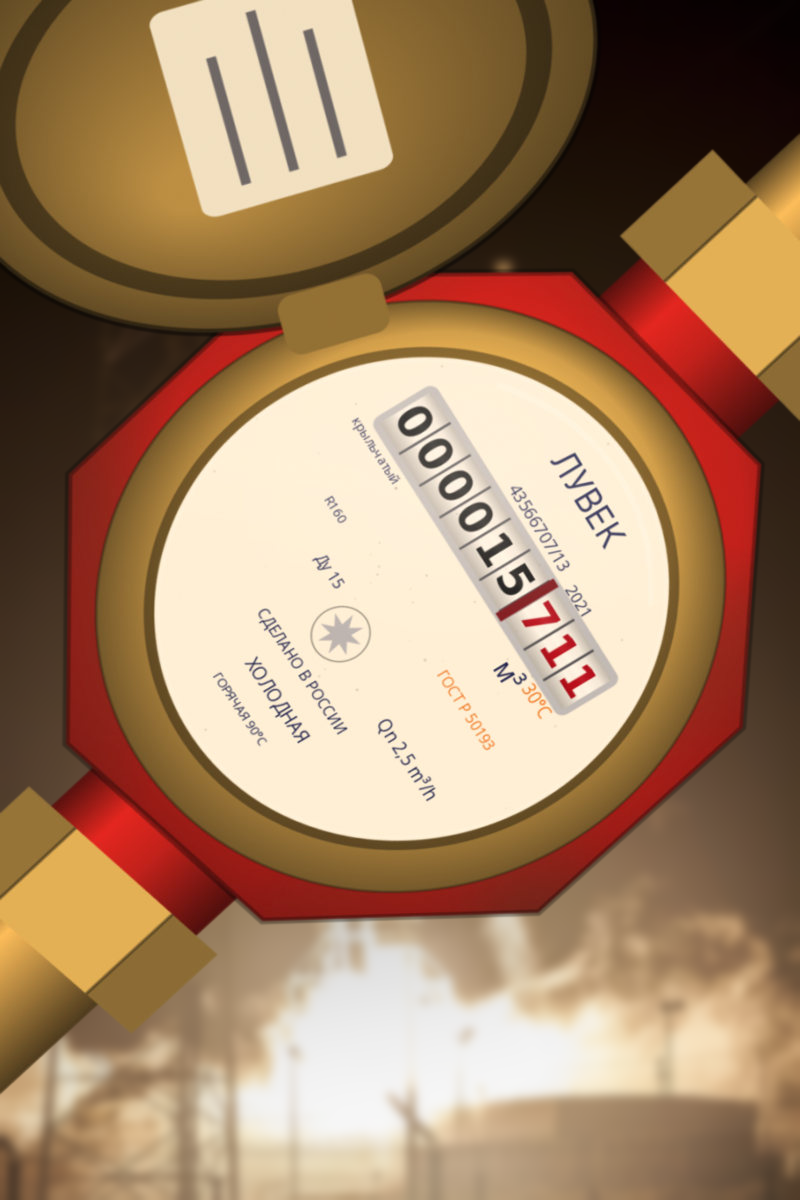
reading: 15.711 (m³)
